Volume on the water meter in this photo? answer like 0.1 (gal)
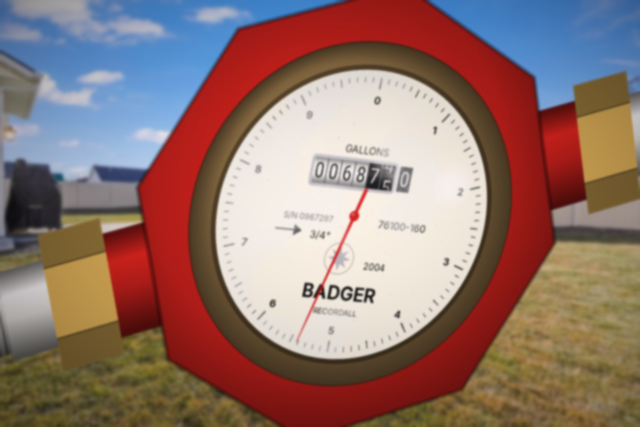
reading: 68745.4 (gal)
